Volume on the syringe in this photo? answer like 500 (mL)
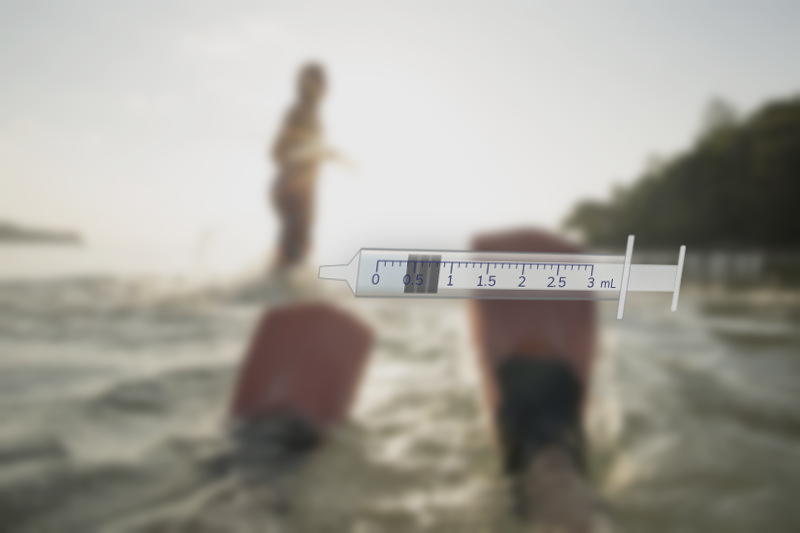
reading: 0.4 (mL)
